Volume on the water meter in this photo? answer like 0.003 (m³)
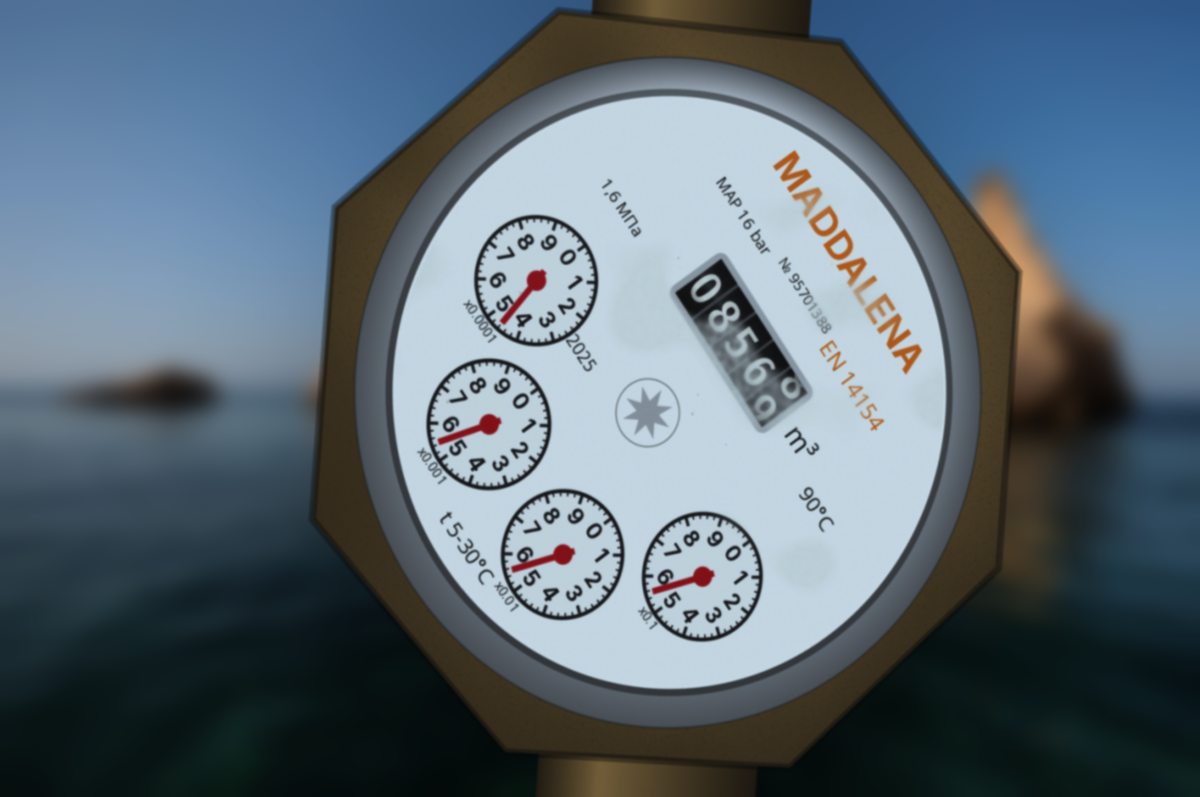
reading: 8568.5554 (m³)
